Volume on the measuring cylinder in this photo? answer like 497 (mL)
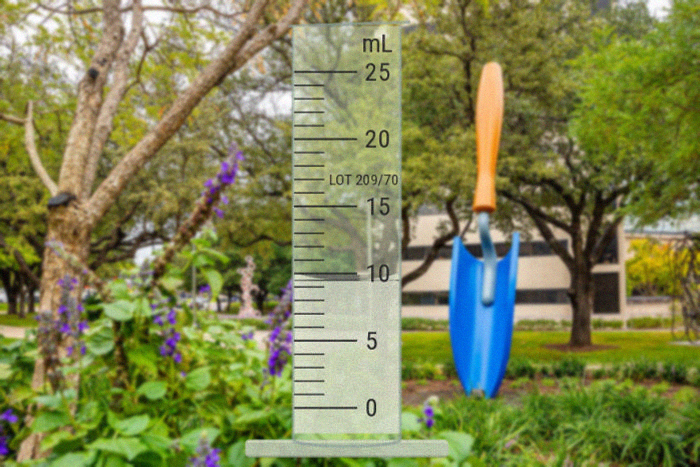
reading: 9.5 (mL)
